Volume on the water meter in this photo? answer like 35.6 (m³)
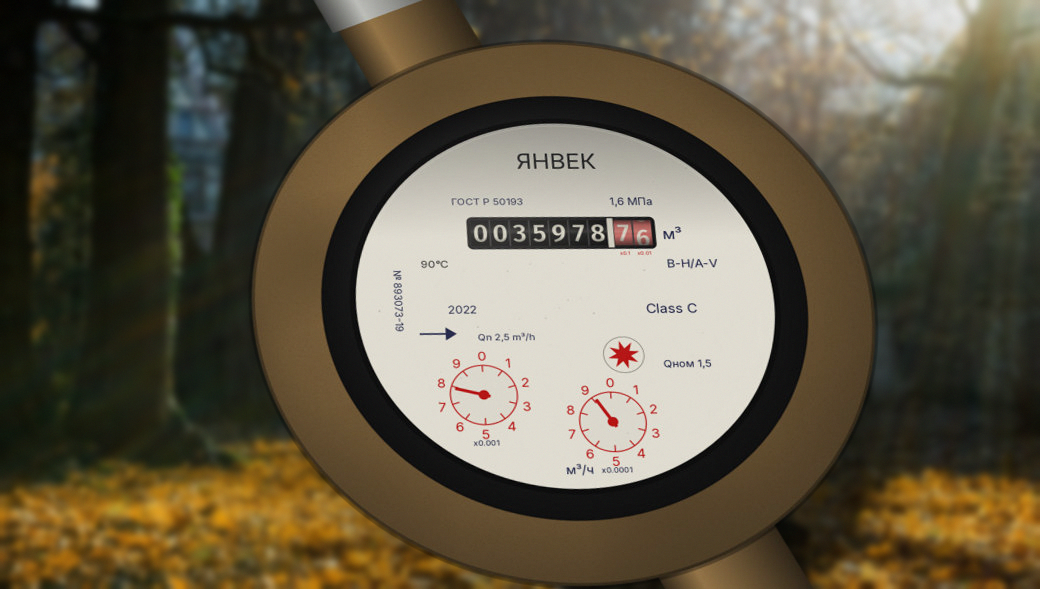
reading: 35978.7579 (m³)
